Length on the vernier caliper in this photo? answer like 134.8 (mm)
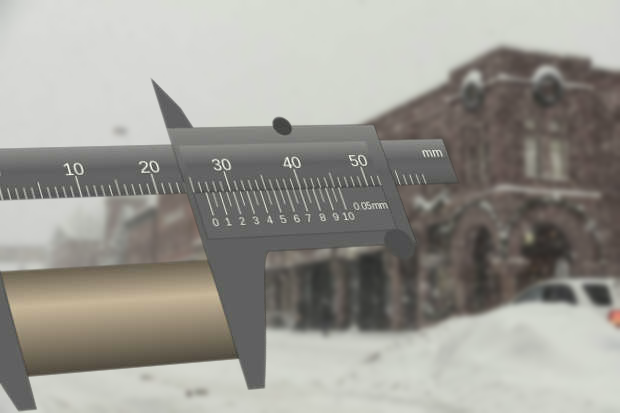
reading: 26.6 (mm)
